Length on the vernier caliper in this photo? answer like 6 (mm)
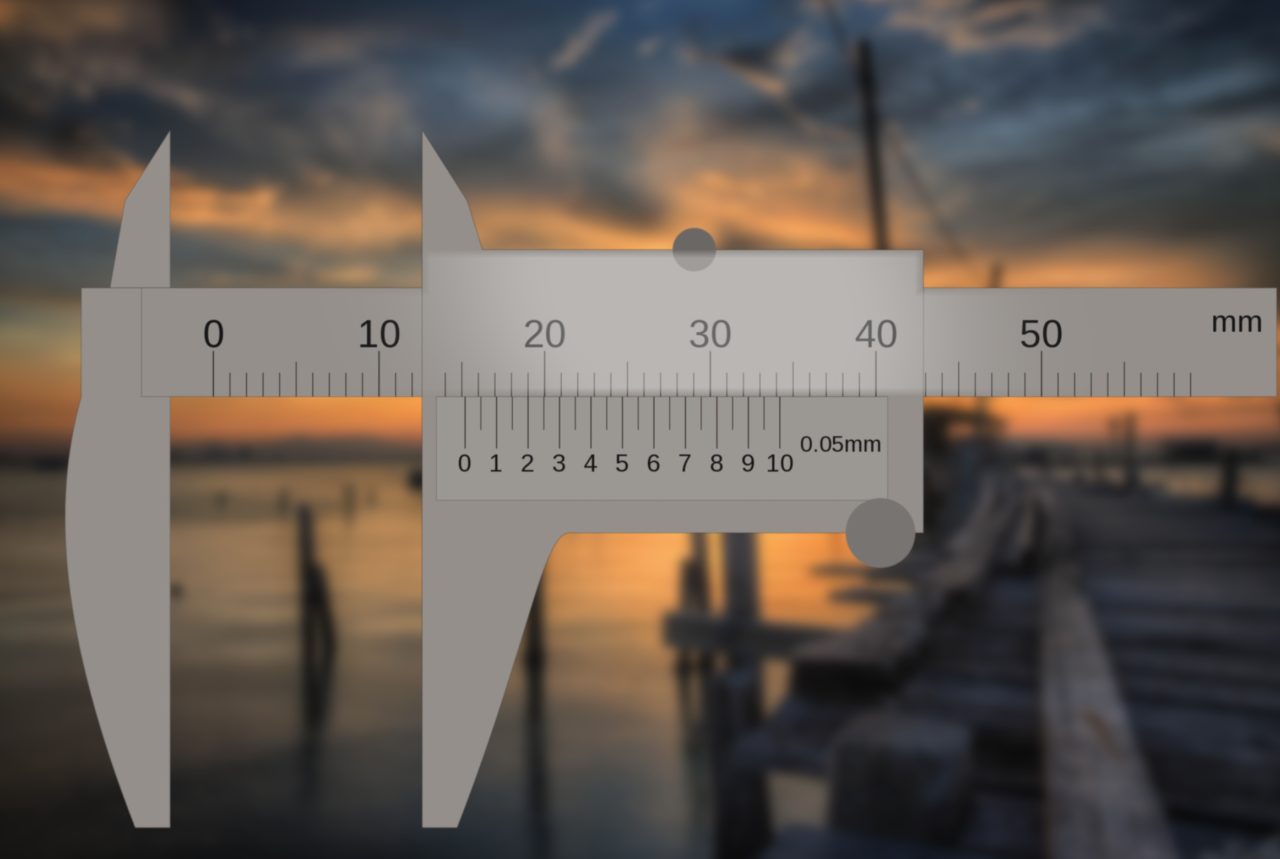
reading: 15.2 (mm)
